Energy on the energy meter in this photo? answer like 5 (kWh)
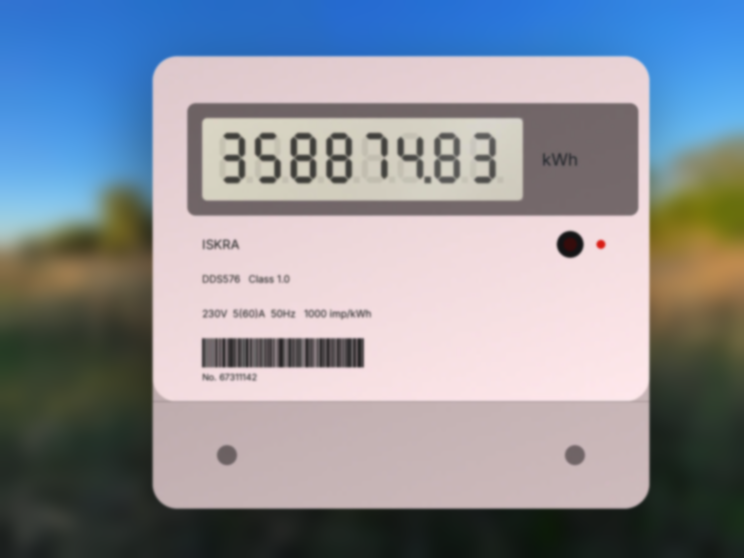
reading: 358874.83 (kWh)
